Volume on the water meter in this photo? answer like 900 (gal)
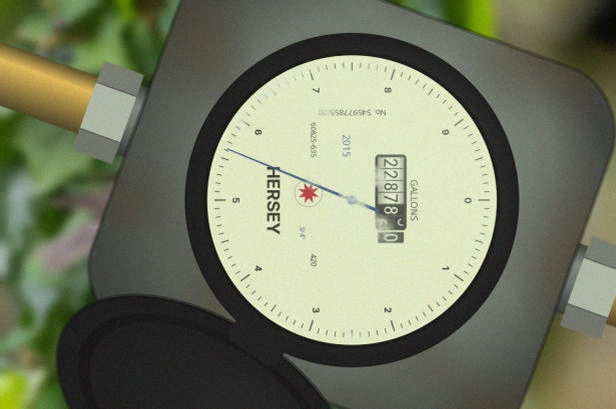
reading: 2287855.6 (gal)
